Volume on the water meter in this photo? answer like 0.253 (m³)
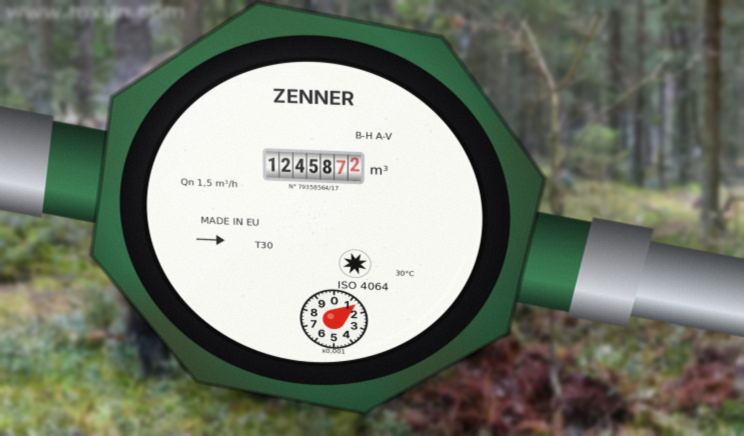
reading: 12458.721 (m³)
